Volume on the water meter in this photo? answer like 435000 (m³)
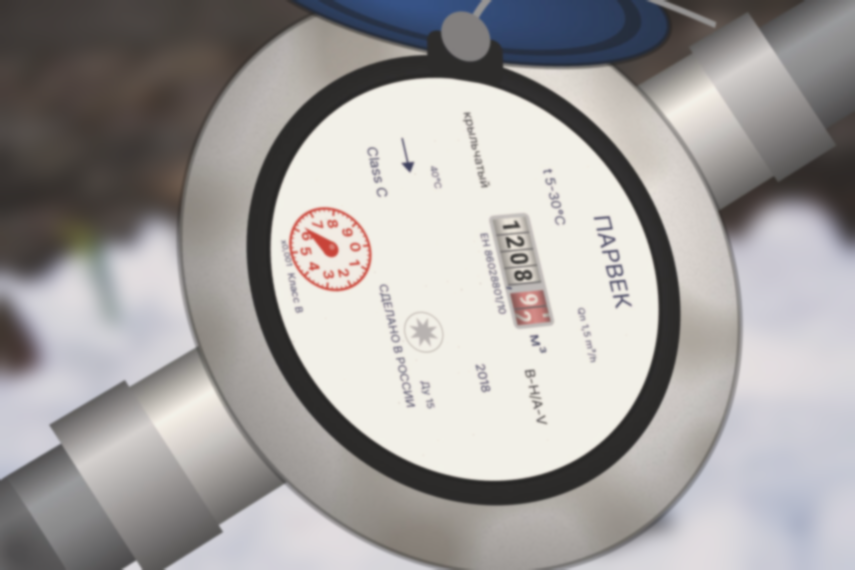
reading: 1208.916 (m³)
